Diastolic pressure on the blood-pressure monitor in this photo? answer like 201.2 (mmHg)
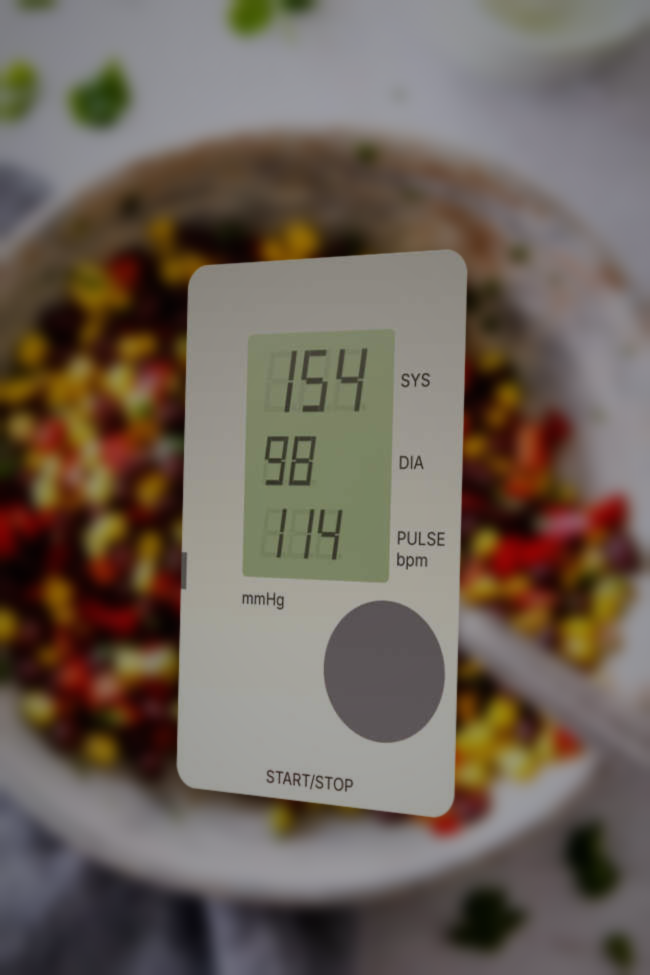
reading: 98 (mmHg)
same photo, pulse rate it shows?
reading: 114 (bpm)
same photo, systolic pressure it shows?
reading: 154 (mmHg)
